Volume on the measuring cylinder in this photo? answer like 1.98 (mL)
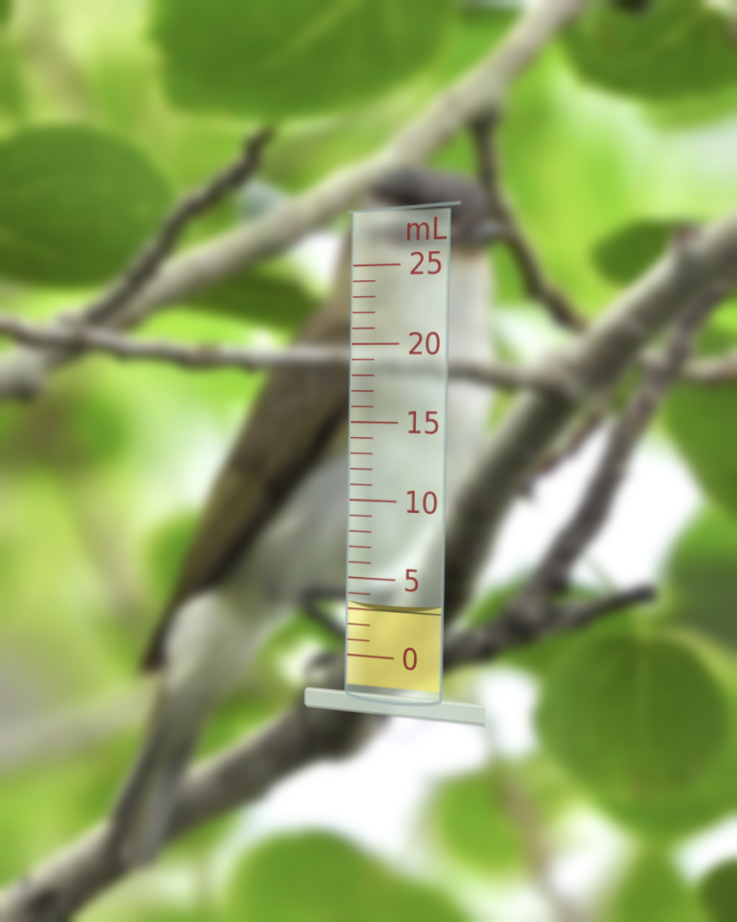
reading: 3 (mL)
